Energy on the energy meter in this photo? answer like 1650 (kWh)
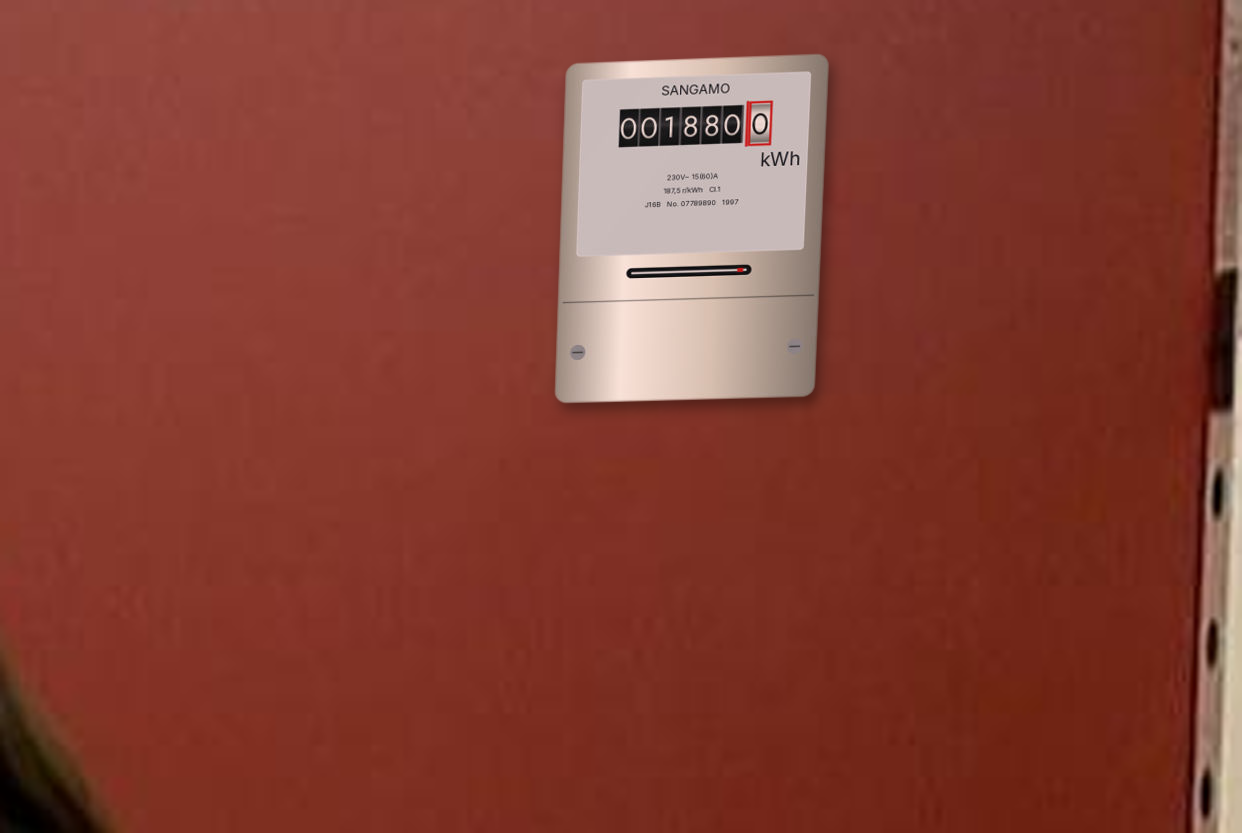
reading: 1880.0 (kWh)
